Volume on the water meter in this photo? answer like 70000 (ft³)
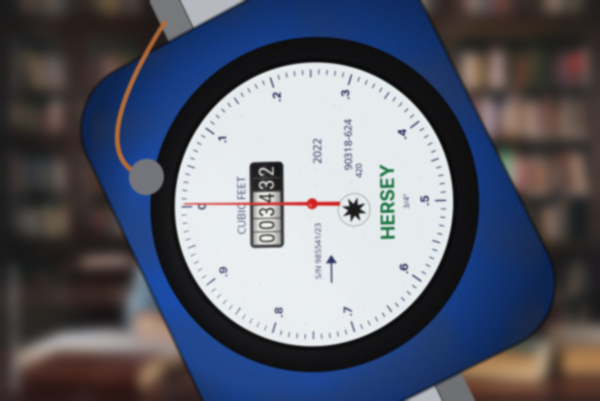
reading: 3432.00 (ft³)
